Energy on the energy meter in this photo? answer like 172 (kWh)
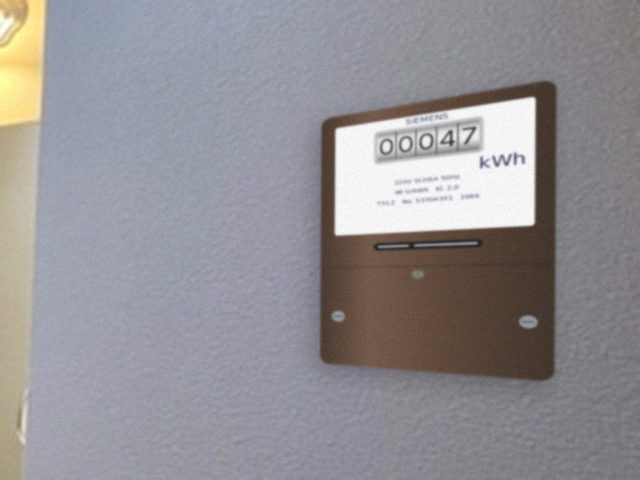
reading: 47 (kWh)
